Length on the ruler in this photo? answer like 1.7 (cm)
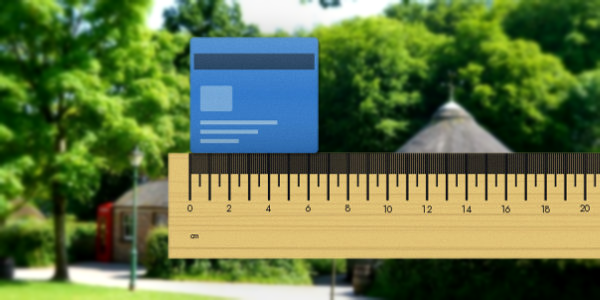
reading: 6.5 (cm)
